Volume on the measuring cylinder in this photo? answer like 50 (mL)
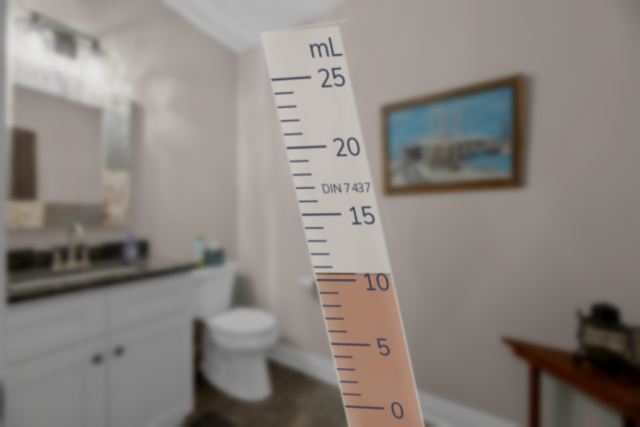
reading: 10.5 (mL)
